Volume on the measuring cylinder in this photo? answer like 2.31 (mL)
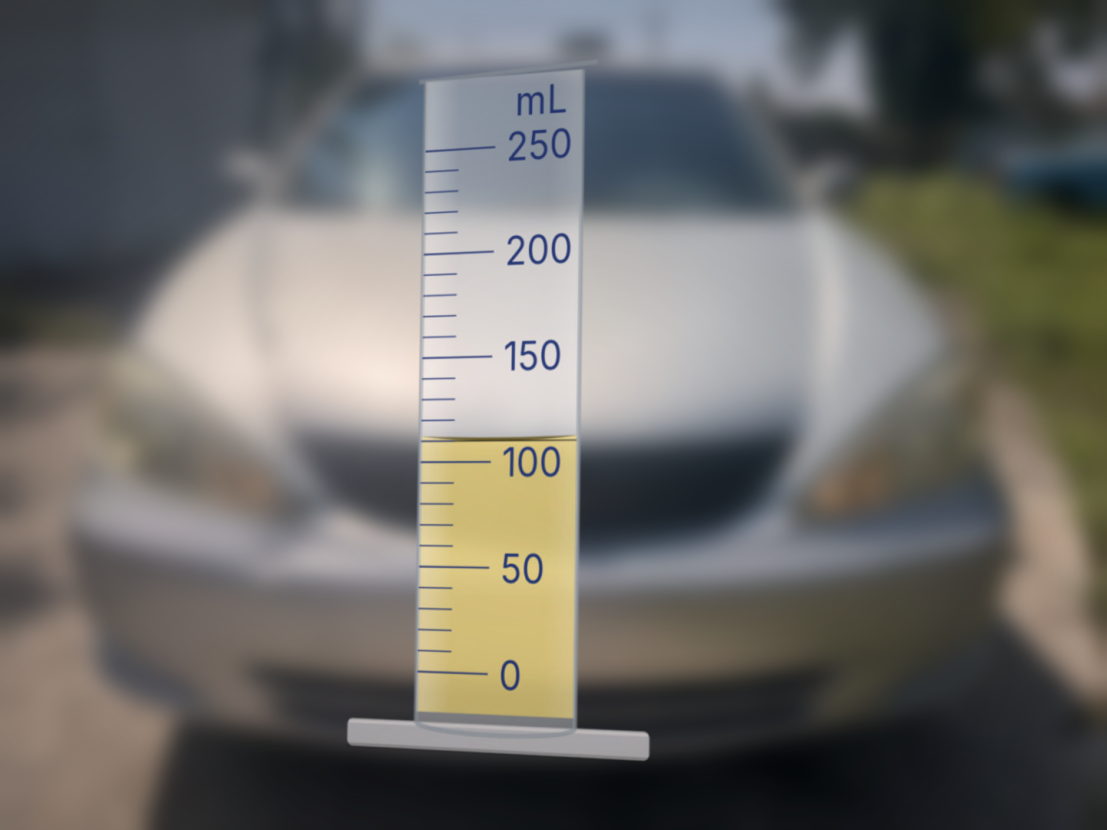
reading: 110 (mL)
